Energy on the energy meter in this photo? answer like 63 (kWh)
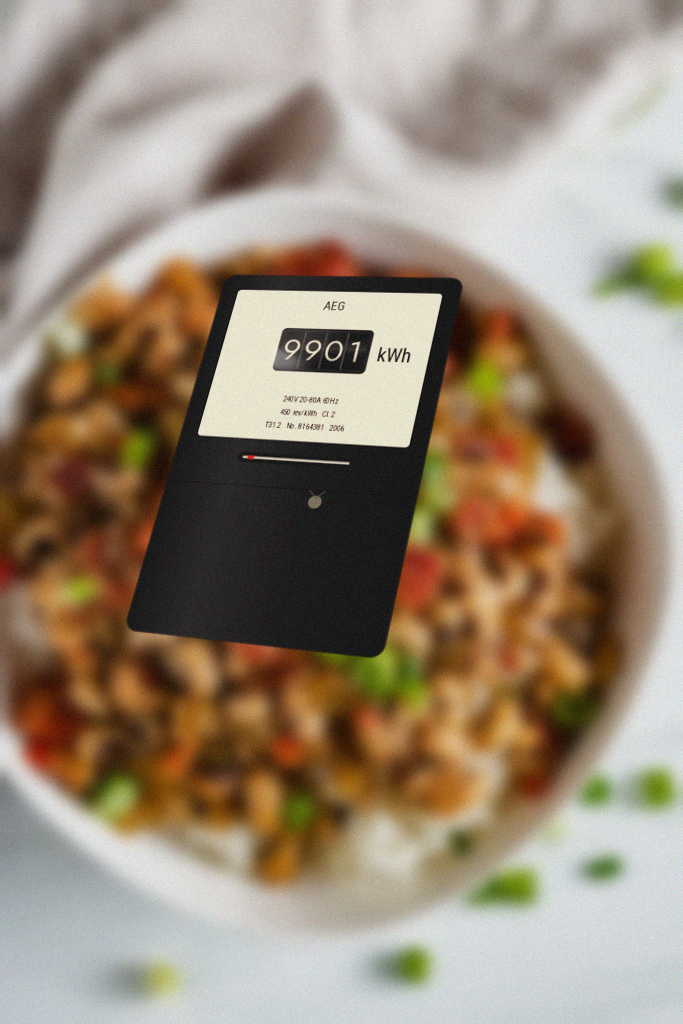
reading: 9901 (kWh)
